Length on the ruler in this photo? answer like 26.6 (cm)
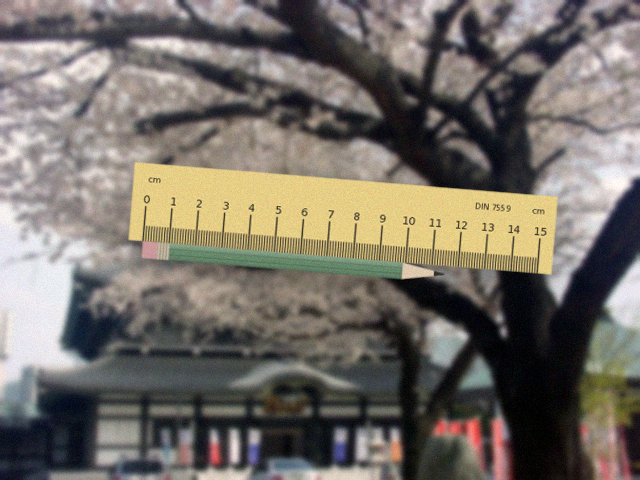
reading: 11.5 (cm)
